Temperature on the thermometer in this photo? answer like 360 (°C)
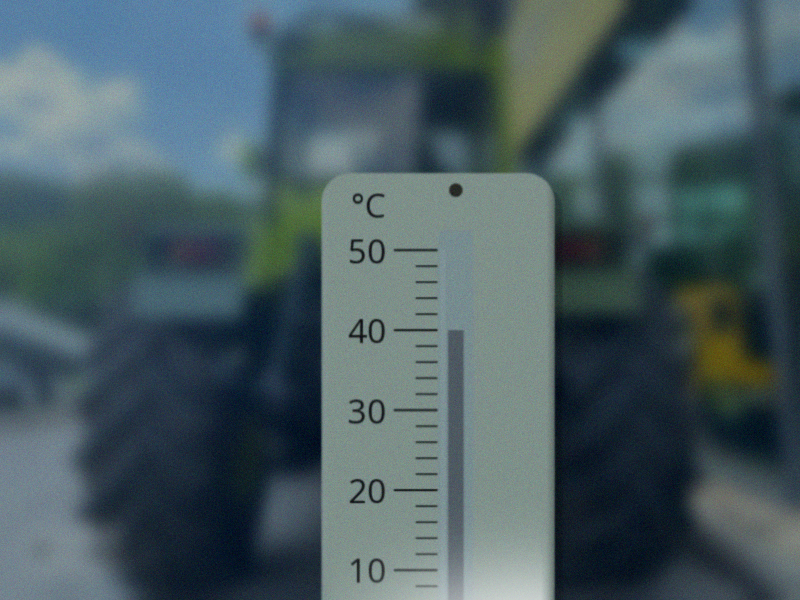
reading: 40 (°C)
